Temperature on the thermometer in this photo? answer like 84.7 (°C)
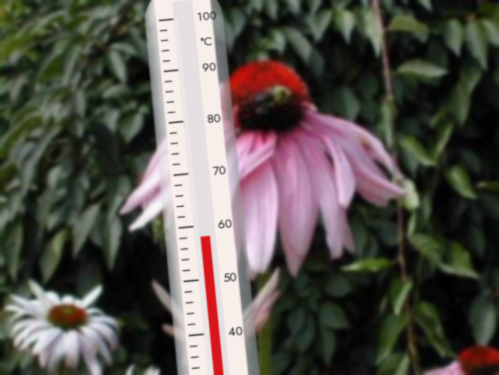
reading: 58 (°C)
